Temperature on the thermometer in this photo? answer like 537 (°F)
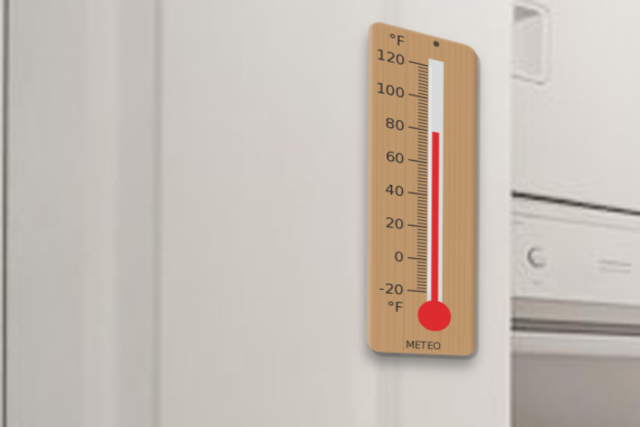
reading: 80 (°F)
